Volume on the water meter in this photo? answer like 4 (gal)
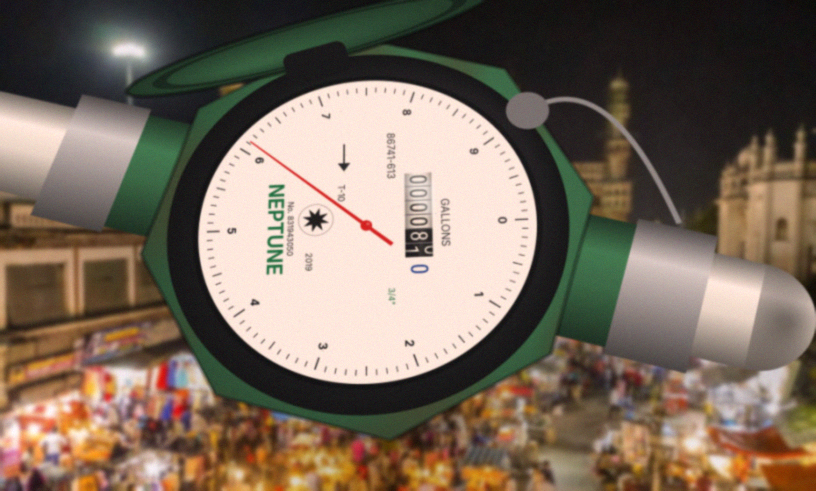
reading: 806.1 (gal)
